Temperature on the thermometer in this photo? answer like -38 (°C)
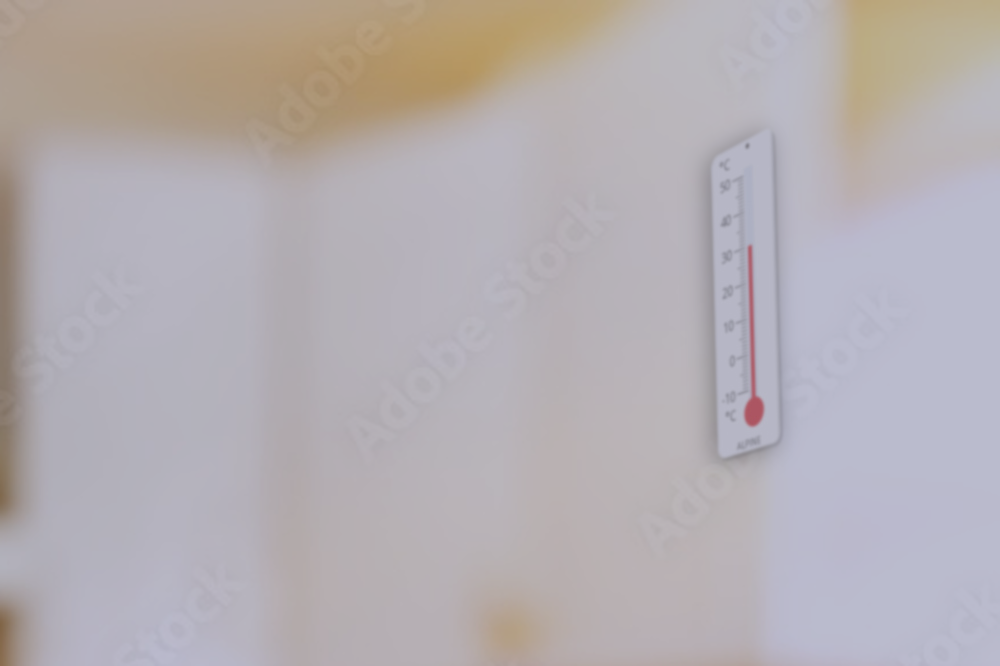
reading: 30 (°C)
